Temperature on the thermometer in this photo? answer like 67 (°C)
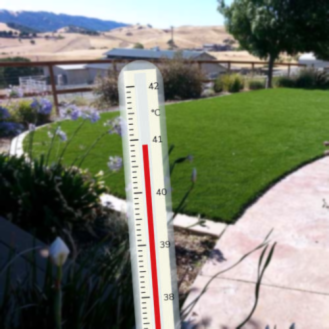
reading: 40.9 (°C)
